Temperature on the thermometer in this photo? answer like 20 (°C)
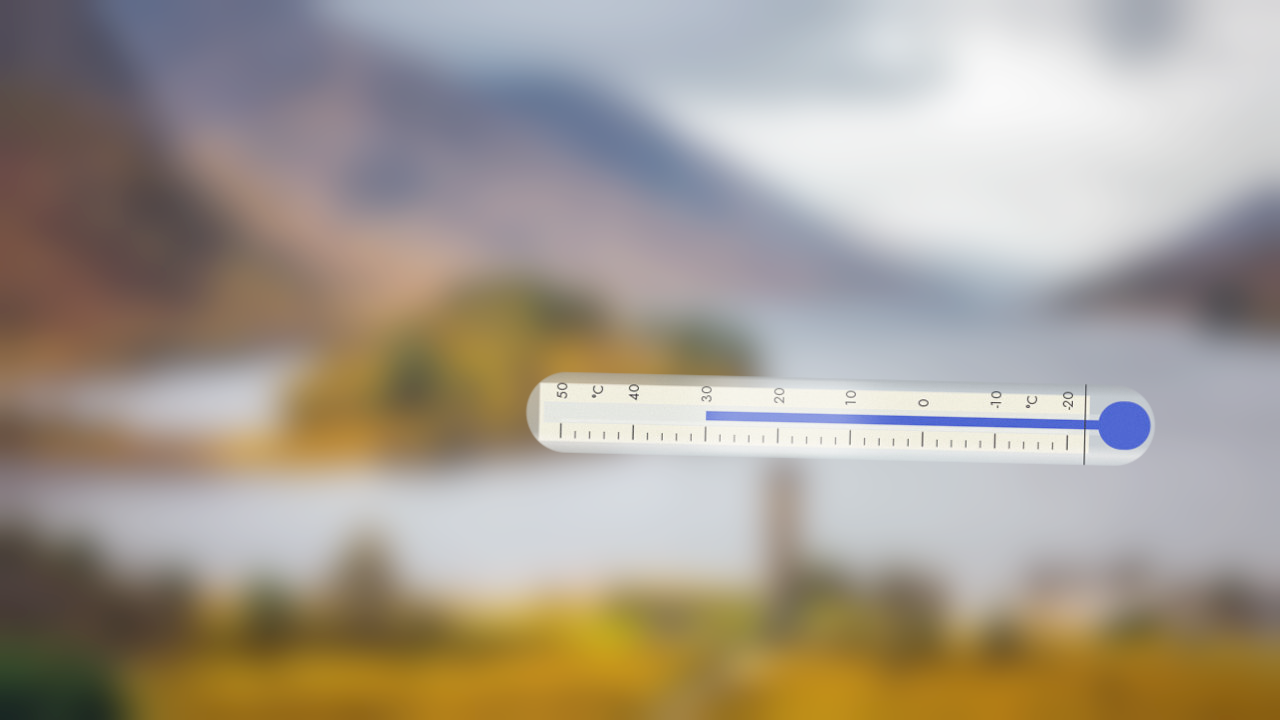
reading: 30 (°C)
